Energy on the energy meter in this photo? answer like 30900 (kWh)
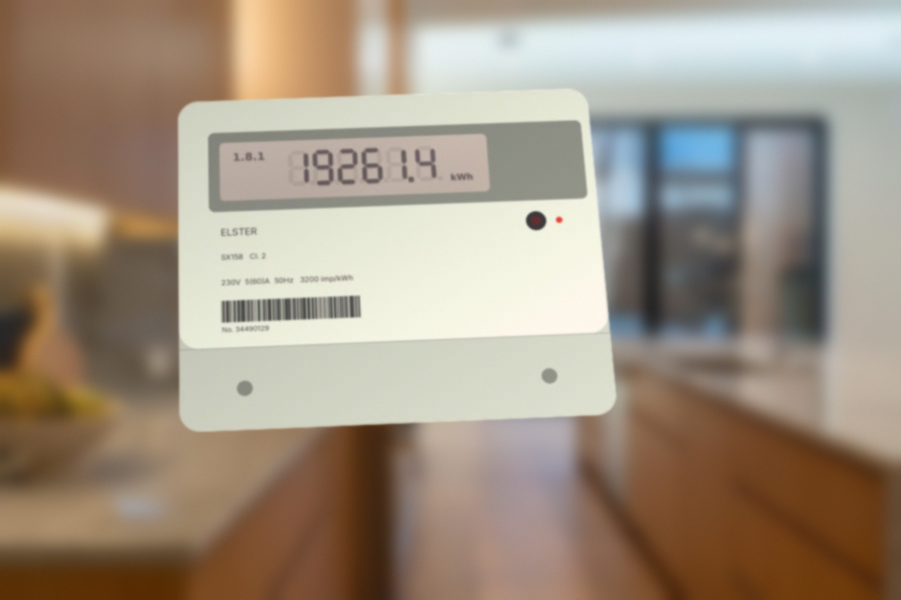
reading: 19261.4 (kWh)
